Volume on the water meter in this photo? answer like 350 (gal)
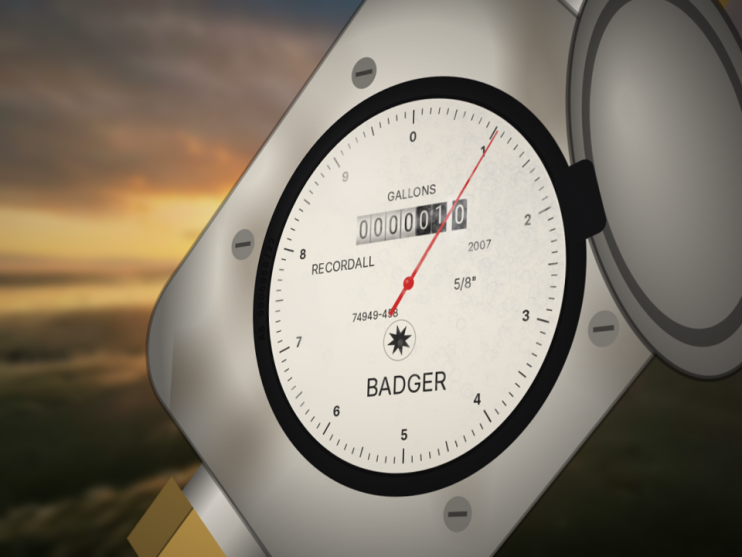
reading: 11.0 (gal)
